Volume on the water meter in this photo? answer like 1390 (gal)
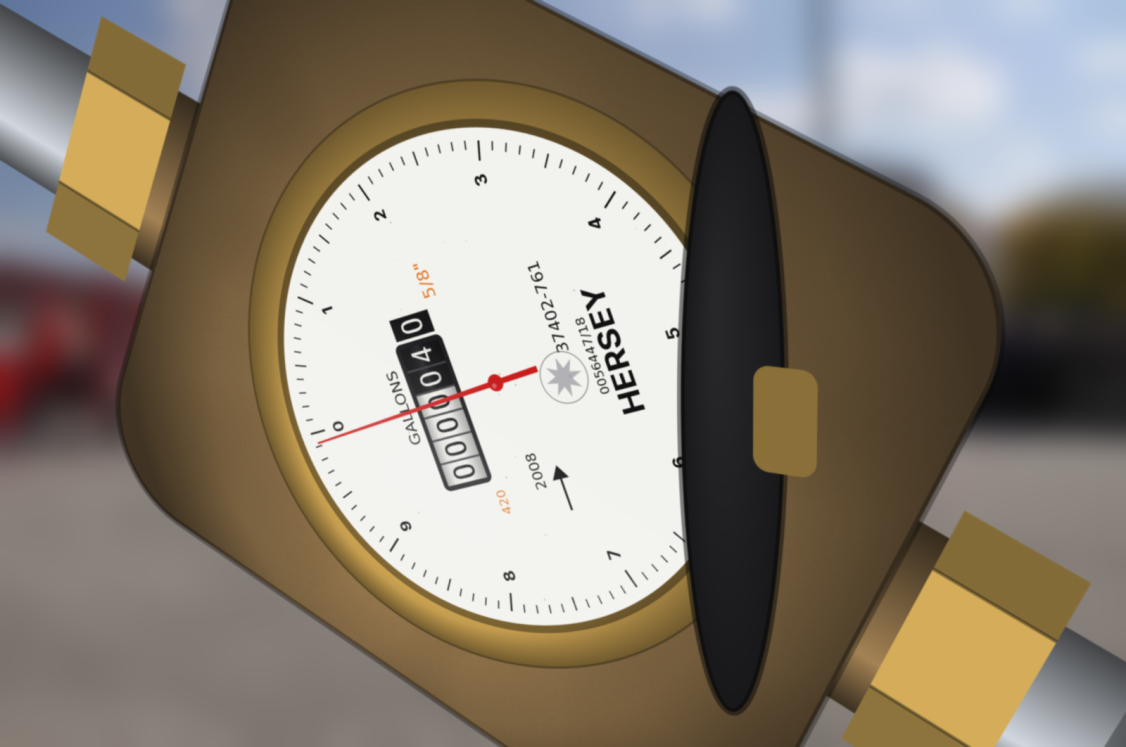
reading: 39.9 (gal)
